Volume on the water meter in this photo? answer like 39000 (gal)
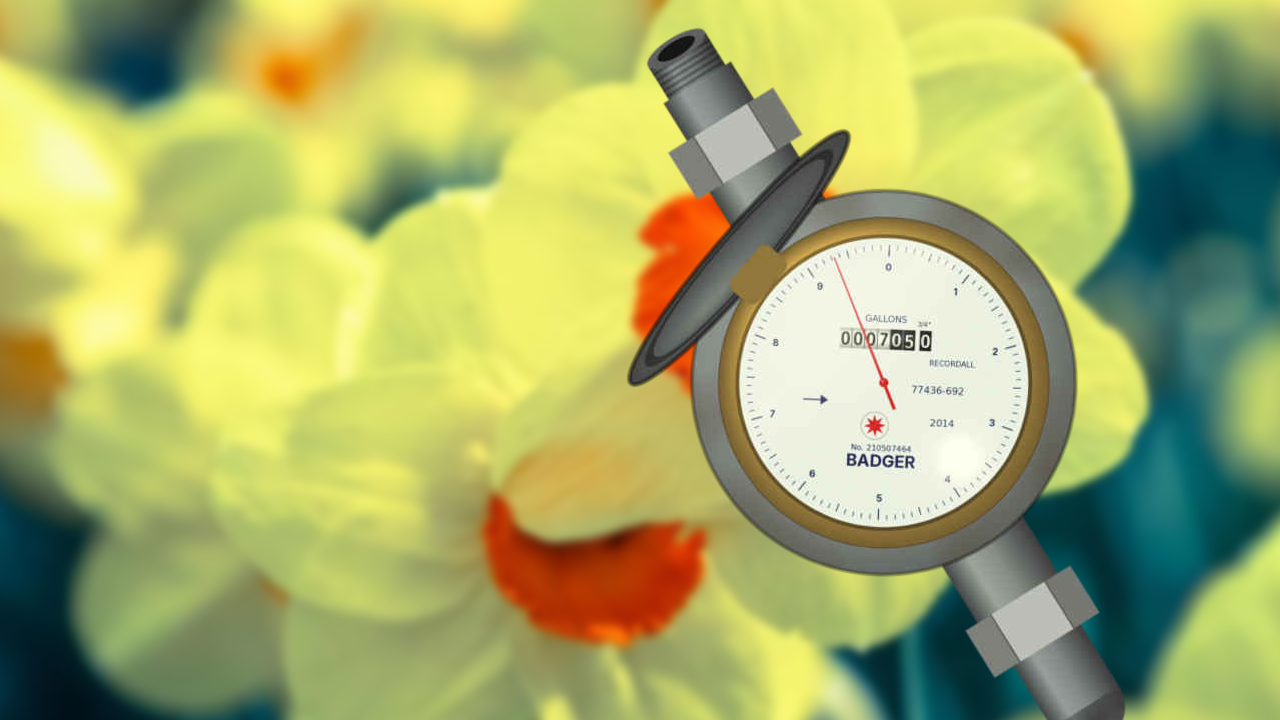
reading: 7049.3 (gal)
